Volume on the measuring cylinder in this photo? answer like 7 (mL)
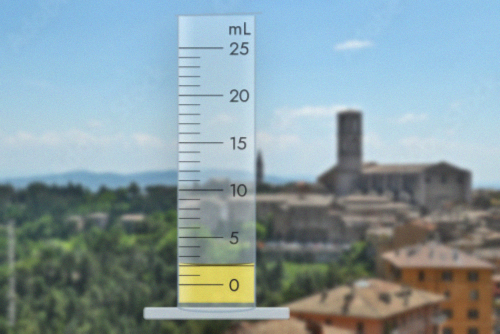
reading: 2 (mL)
